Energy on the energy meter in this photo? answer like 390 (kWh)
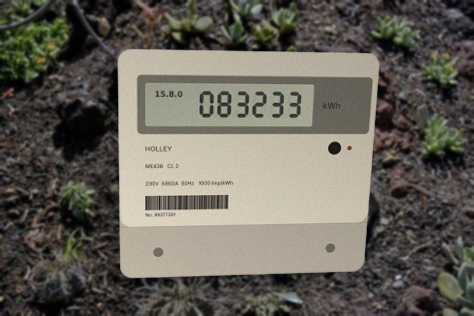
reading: 83233 (kWh)
